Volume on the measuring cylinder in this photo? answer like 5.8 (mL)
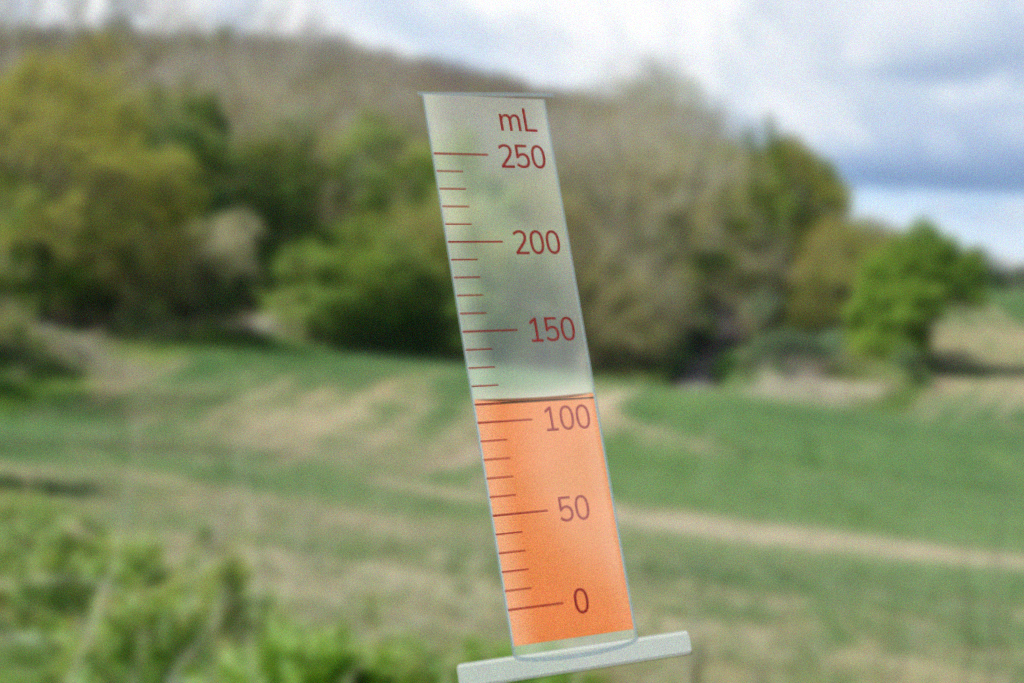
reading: 110 (mL)
